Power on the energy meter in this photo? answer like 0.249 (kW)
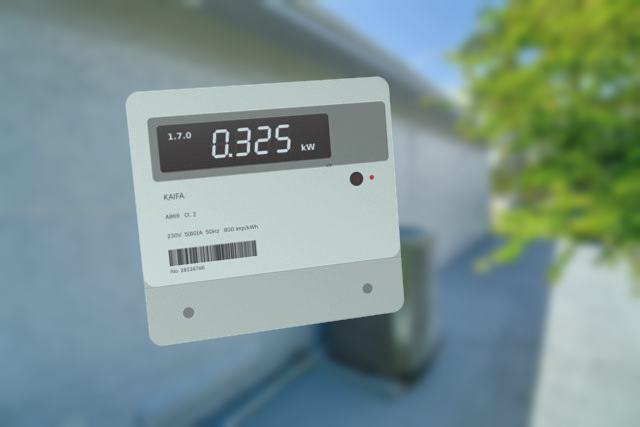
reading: 0.325 (kW)
